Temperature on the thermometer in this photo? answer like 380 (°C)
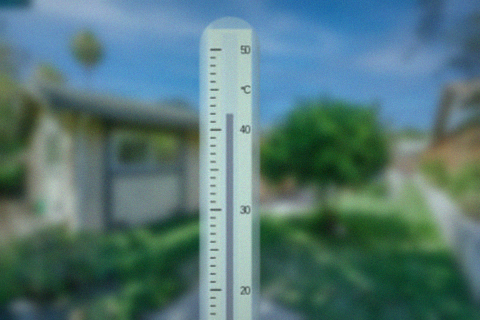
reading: 42 (°C)
